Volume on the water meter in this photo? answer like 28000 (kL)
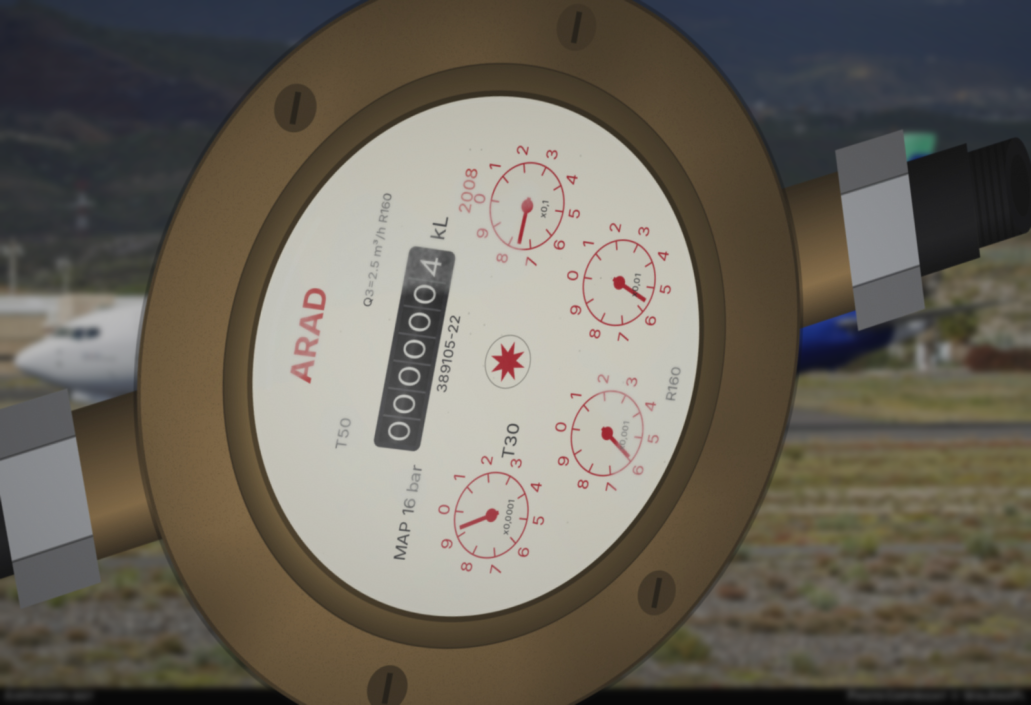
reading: 4.7559 (kL)
